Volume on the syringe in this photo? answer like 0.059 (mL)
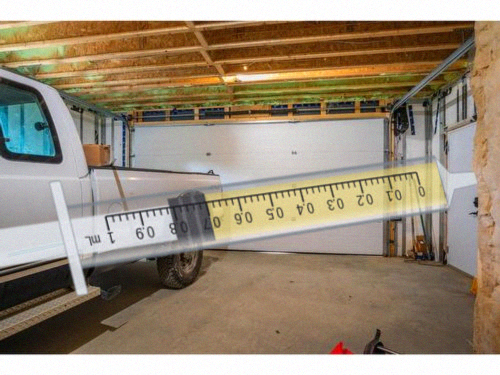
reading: 0.7 (mL)
